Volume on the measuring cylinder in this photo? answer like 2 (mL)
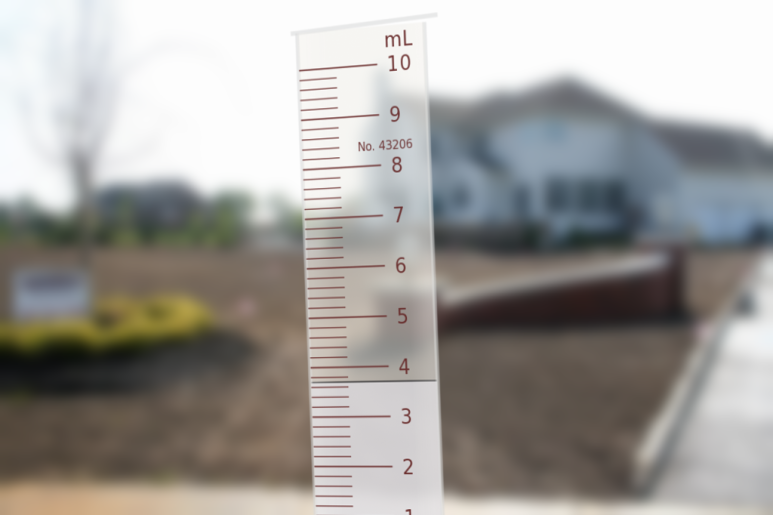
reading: 3.7 (mL)
